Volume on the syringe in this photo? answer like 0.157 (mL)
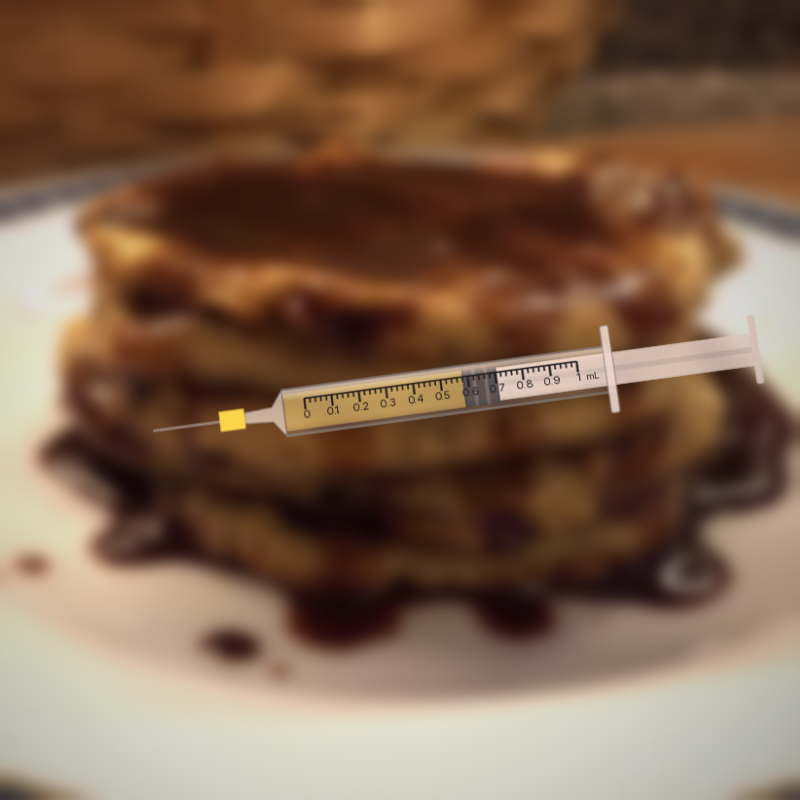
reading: 0.58 (mL)
